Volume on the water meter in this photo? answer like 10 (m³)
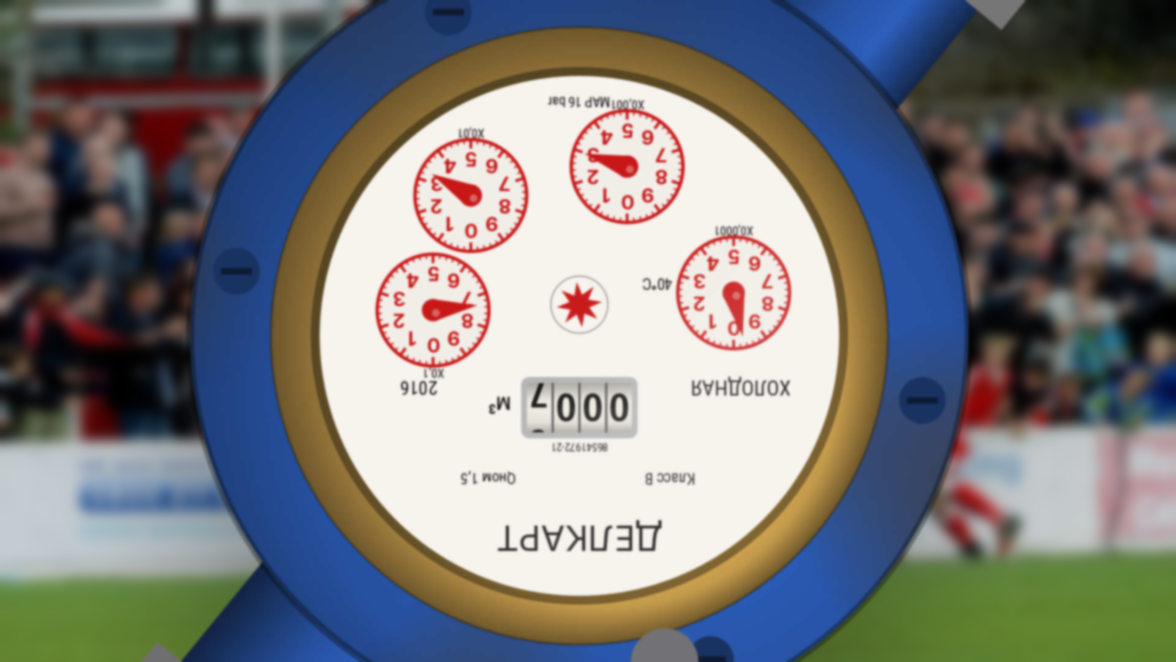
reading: 6.7329 (m³)
